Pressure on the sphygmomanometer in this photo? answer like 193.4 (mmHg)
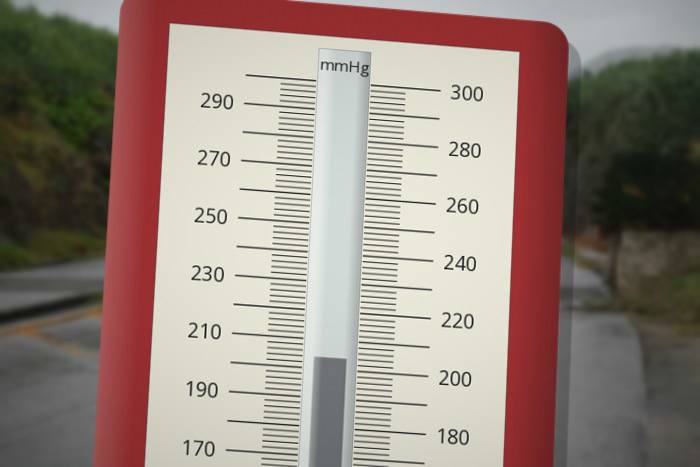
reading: 204 (mmHg)
